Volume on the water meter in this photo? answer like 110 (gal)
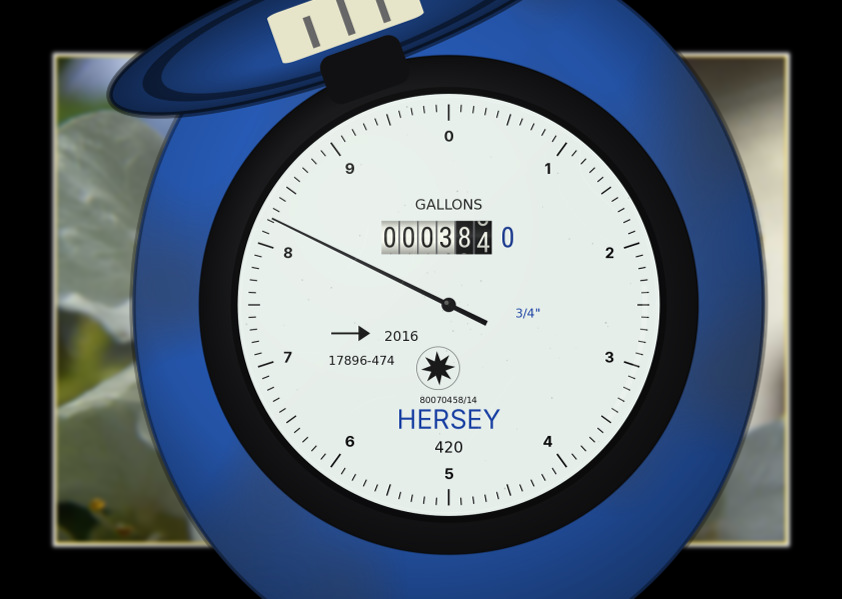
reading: 3838.2 (gal)
